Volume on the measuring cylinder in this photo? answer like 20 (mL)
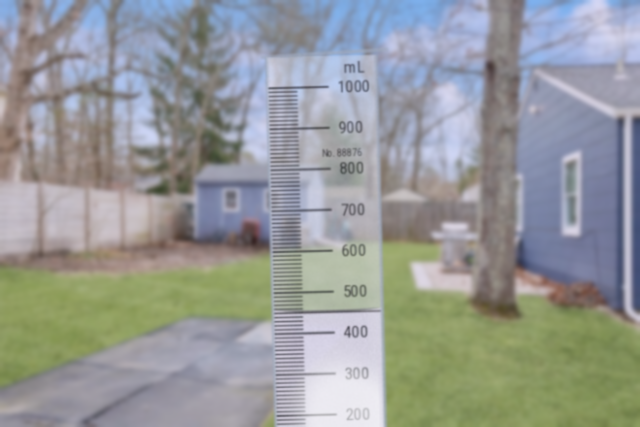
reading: 450 (mL)
